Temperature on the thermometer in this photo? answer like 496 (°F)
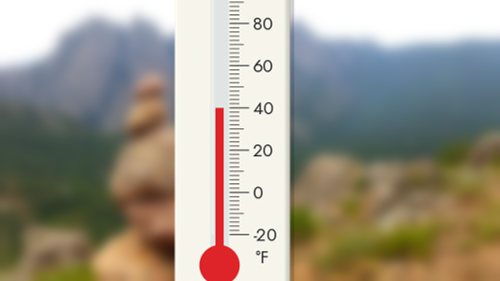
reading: 40 (°F)
